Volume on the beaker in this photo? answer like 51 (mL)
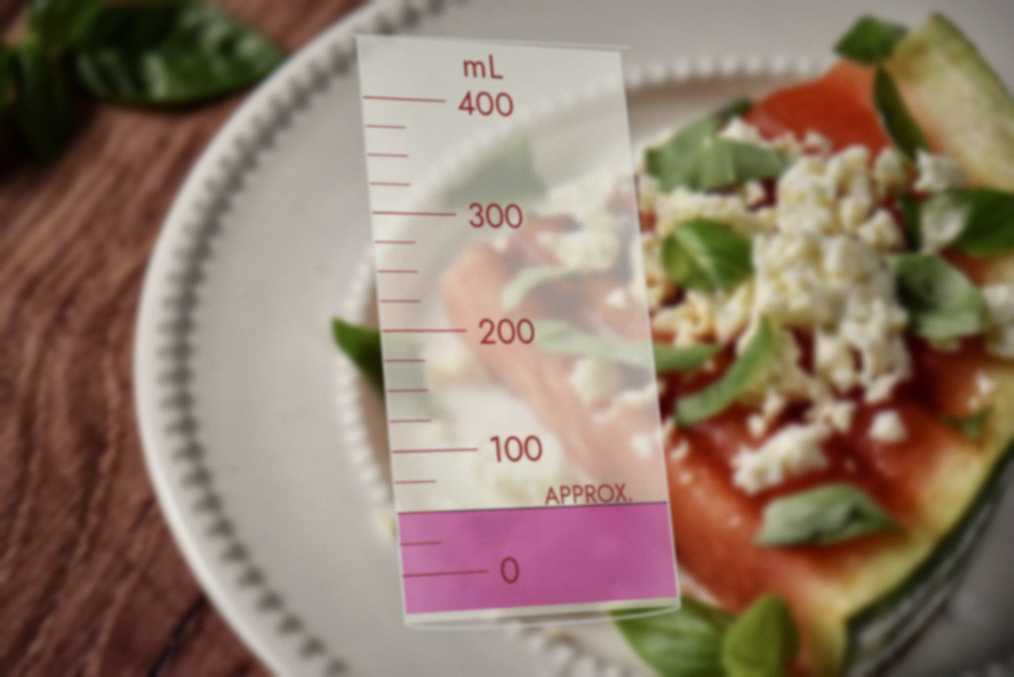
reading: 50 (mL)
